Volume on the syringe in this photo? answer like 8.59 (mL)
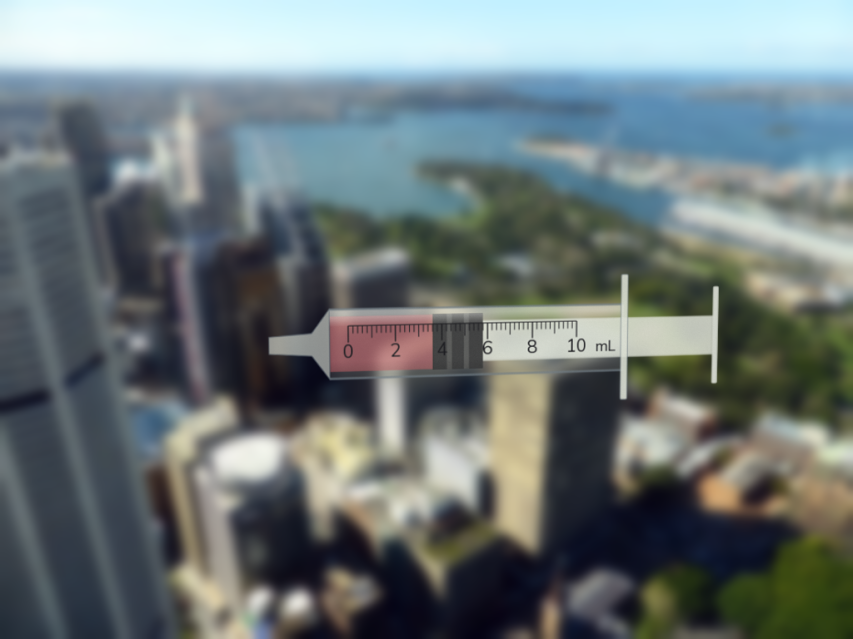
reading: 3.6 (mL)
